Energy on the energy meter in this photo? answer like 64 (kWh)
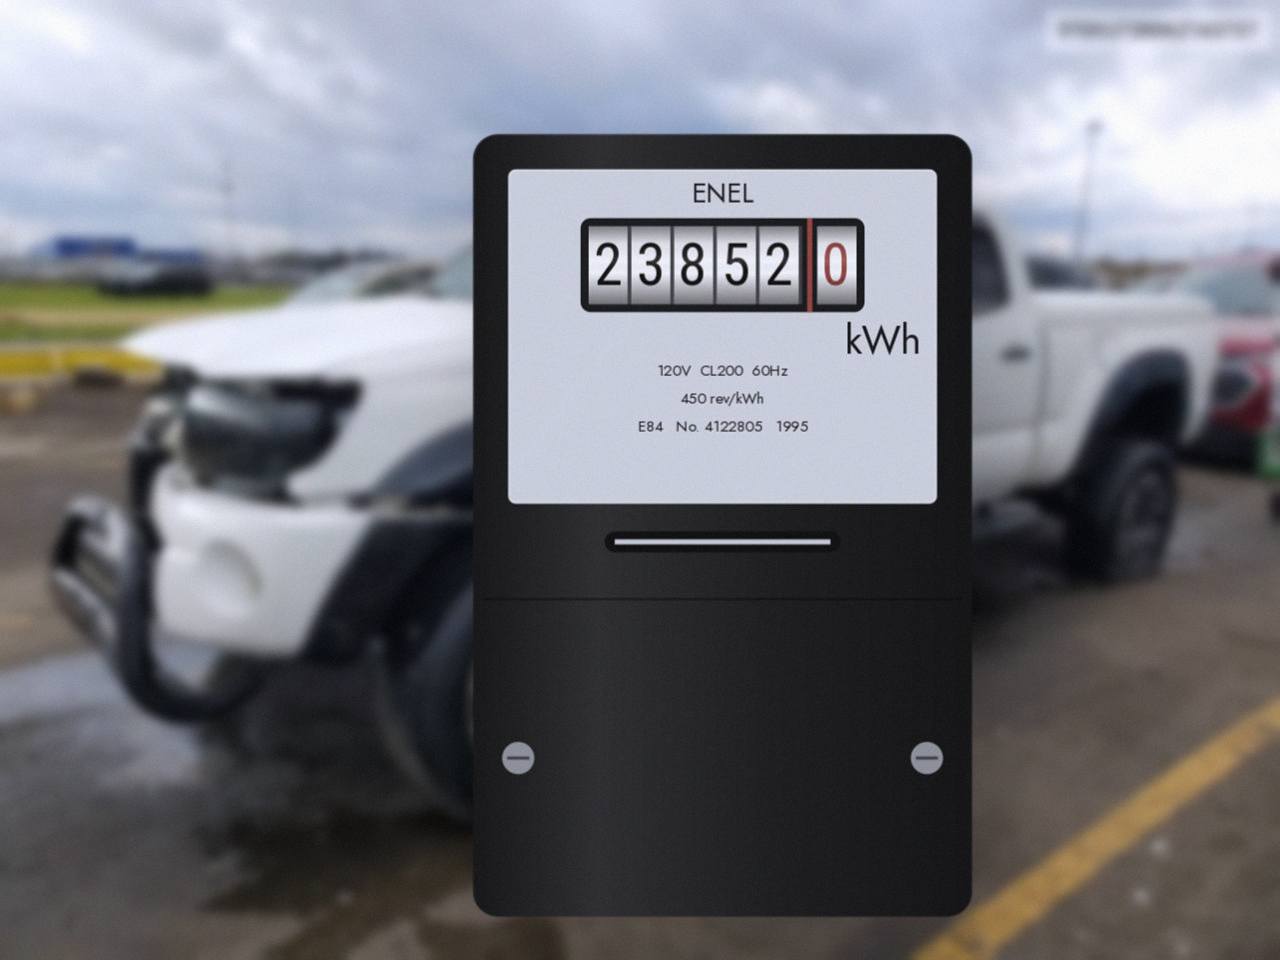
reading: 23852.0 (kWh)
